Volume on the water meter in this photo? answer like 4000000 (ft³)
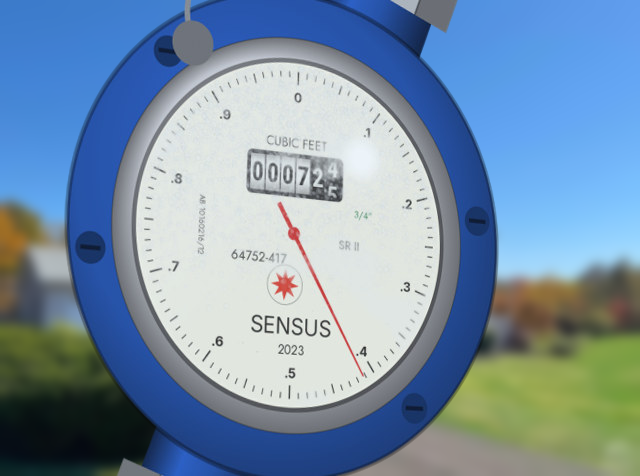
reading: 724.41 (ft³)
